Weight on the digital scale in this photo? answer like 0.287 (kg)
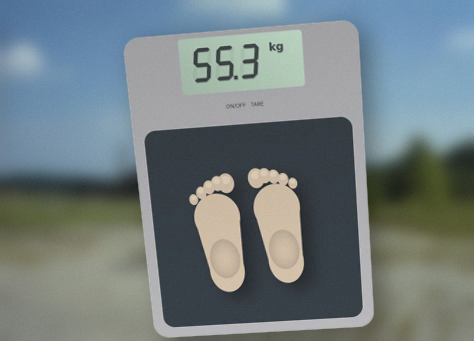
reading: 55.3 (kg)
